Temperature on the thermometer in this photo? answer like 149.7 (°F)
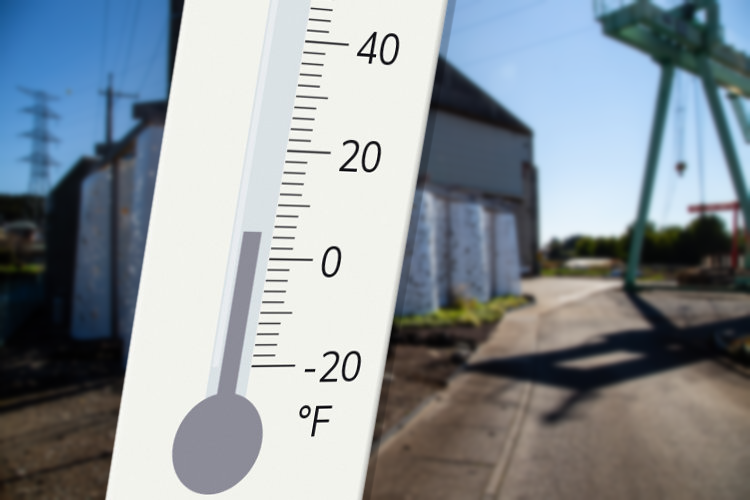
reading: 5 (°F)
